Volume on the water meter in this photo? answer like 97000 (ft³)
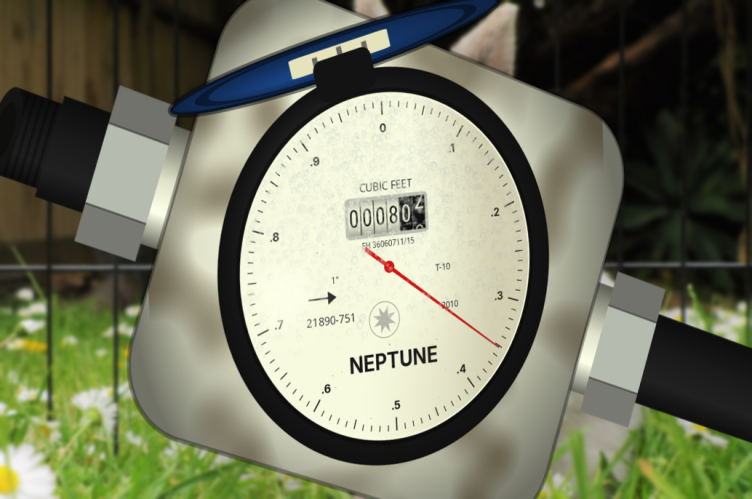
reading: 802.35 (ft³)
